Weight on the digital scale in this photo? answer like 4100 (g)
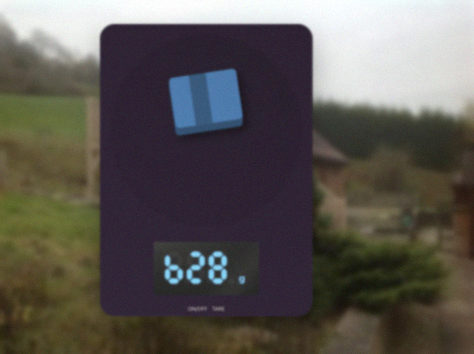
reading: 628 (g)
